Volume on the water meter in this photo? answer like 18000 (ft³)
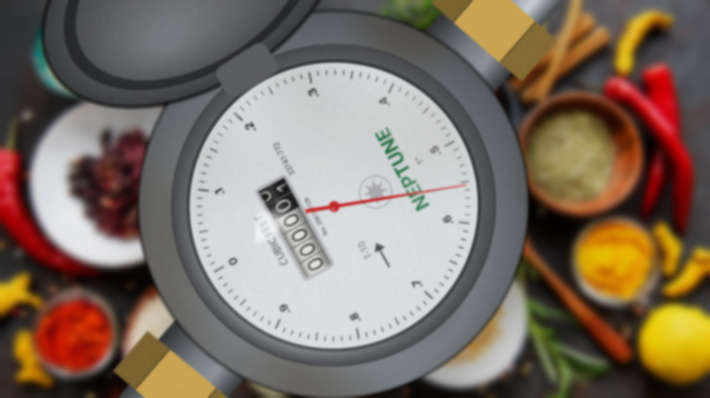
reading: 0.55 (ft³)
